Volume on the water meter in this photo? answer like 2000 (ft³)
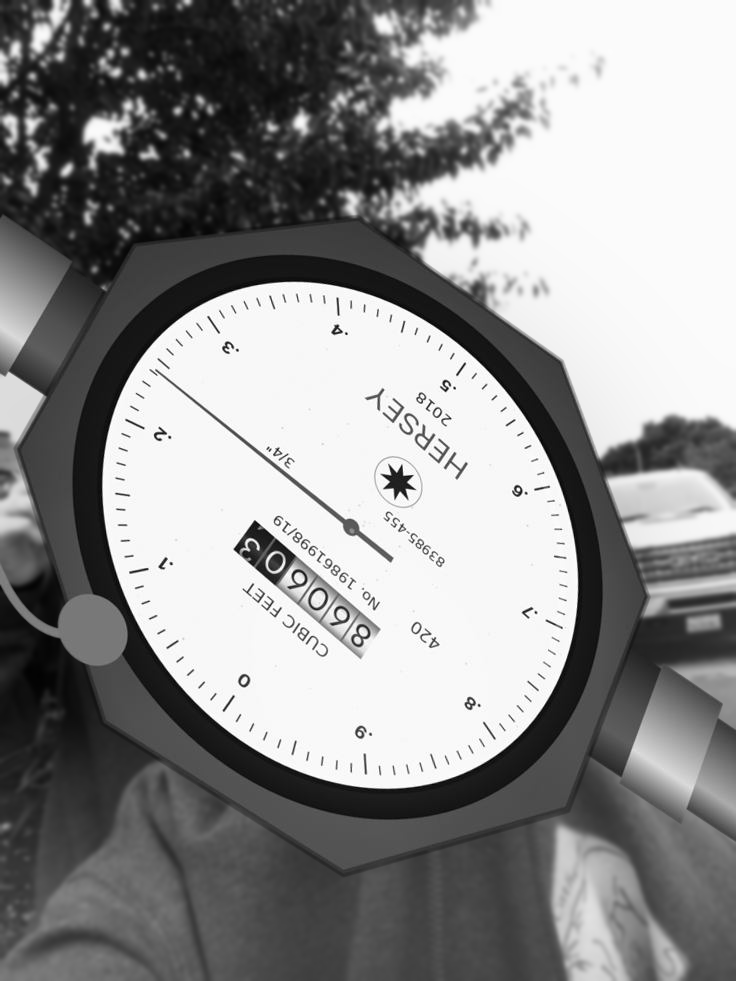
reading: 860603.24 (ft³)
